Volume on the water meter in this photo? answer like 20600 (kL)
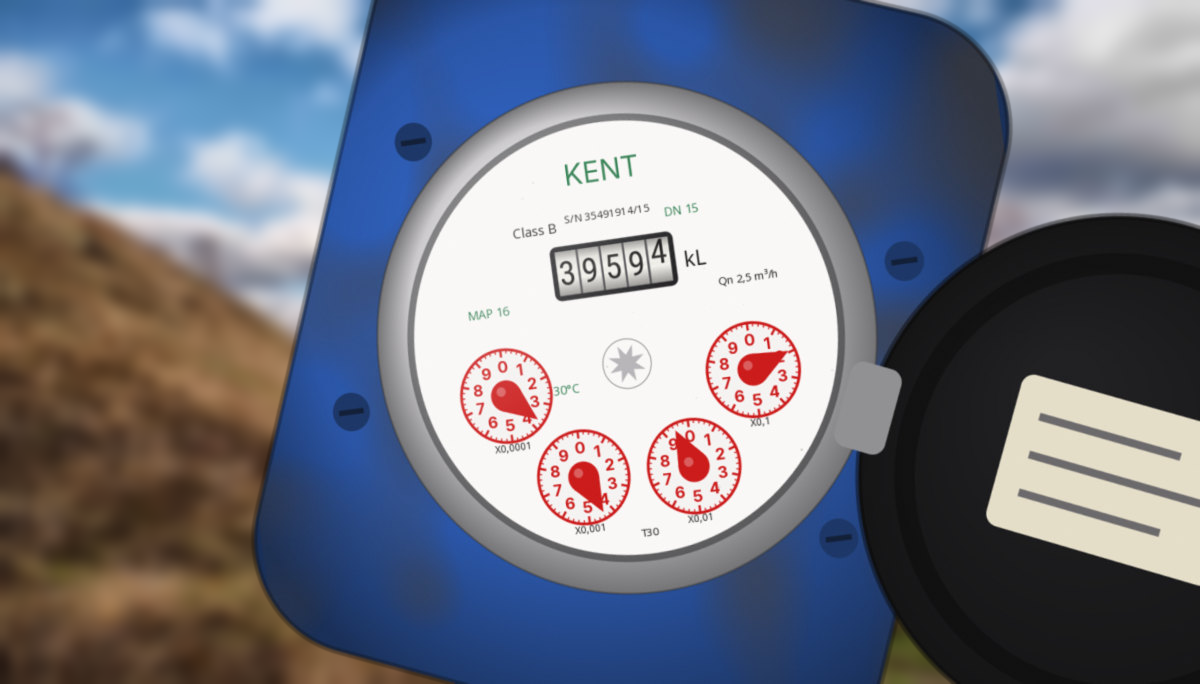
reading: 39594.1943 (kL)
